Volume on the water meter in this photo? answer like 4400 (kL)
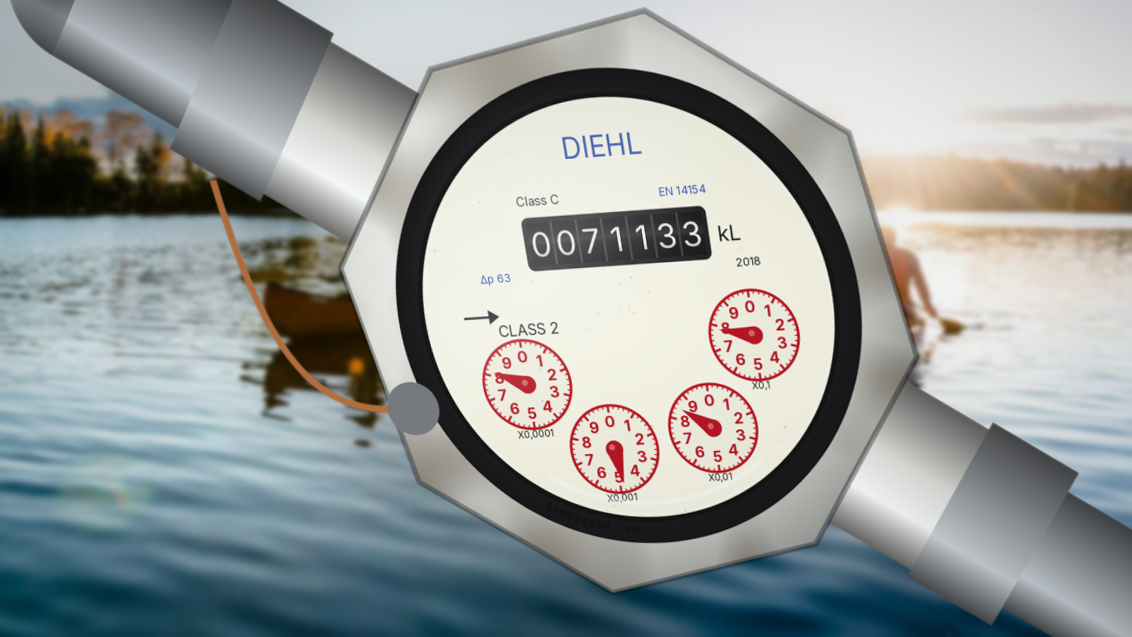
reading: 71133.7848 (kL)
